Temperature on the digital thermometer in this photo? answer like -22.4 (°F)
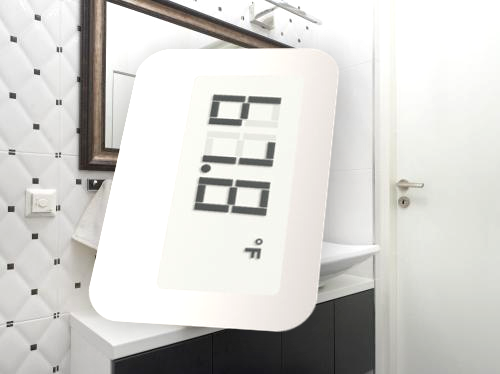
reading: 67.8 (°F)
